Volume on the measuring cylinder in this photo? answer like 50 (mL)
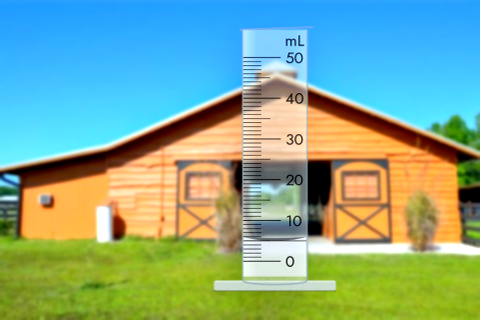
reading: 5 (mL)
